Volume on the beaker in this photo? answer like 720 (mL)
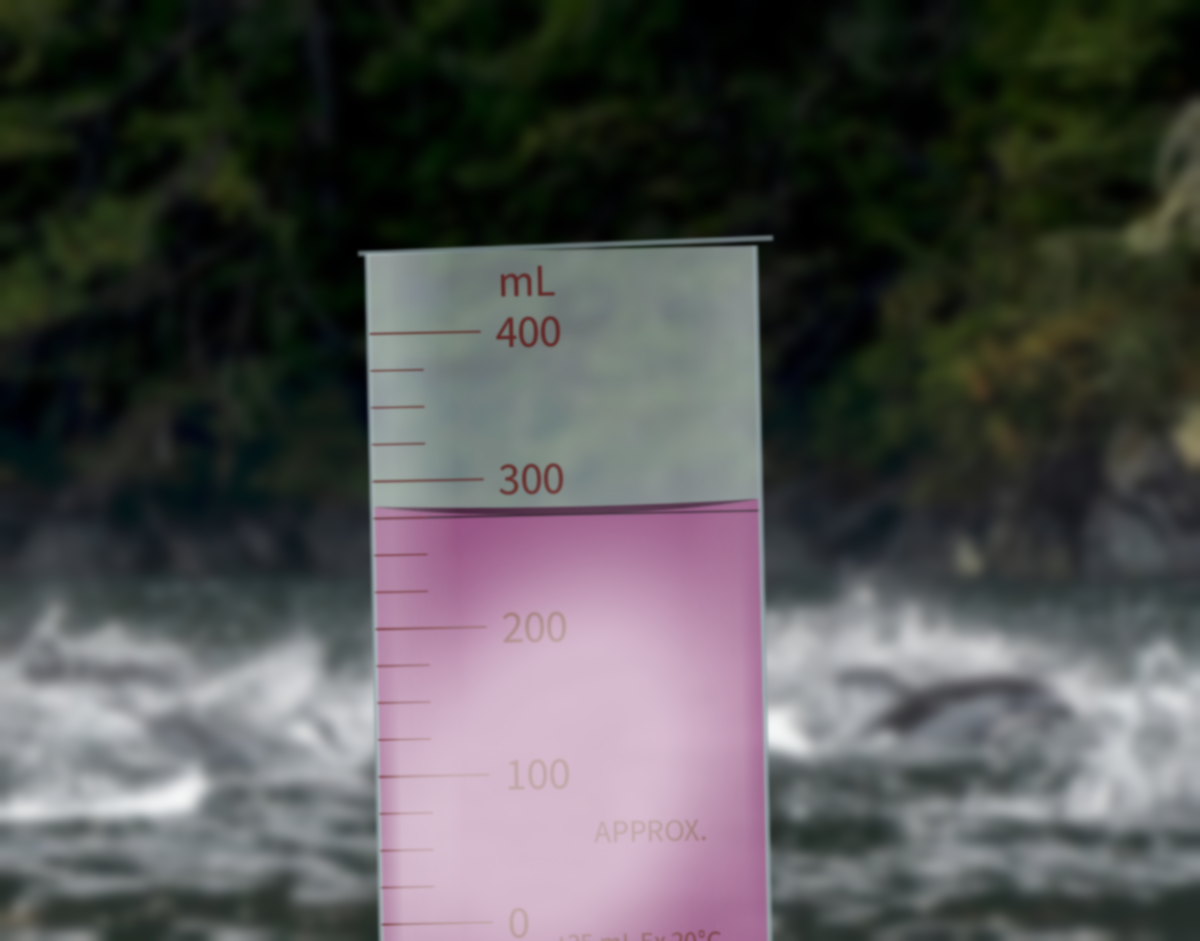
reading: 275 (mL)
